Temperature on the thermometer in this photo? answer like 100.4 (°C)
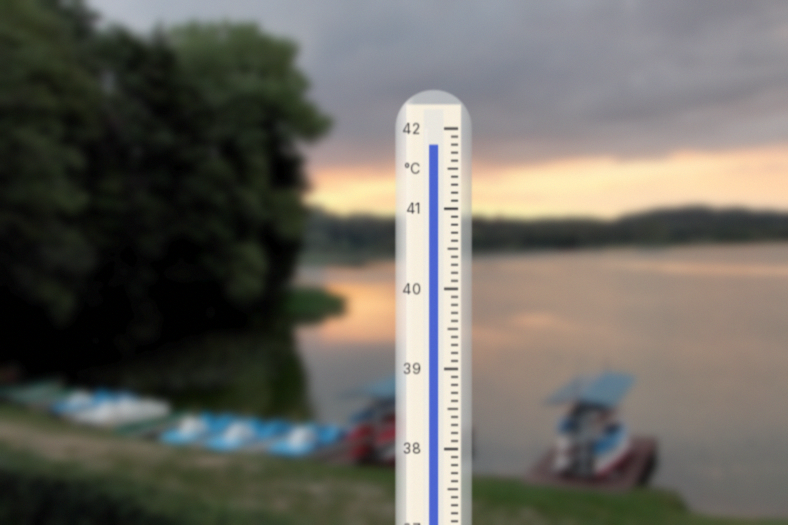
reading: 41.8 (°C)
